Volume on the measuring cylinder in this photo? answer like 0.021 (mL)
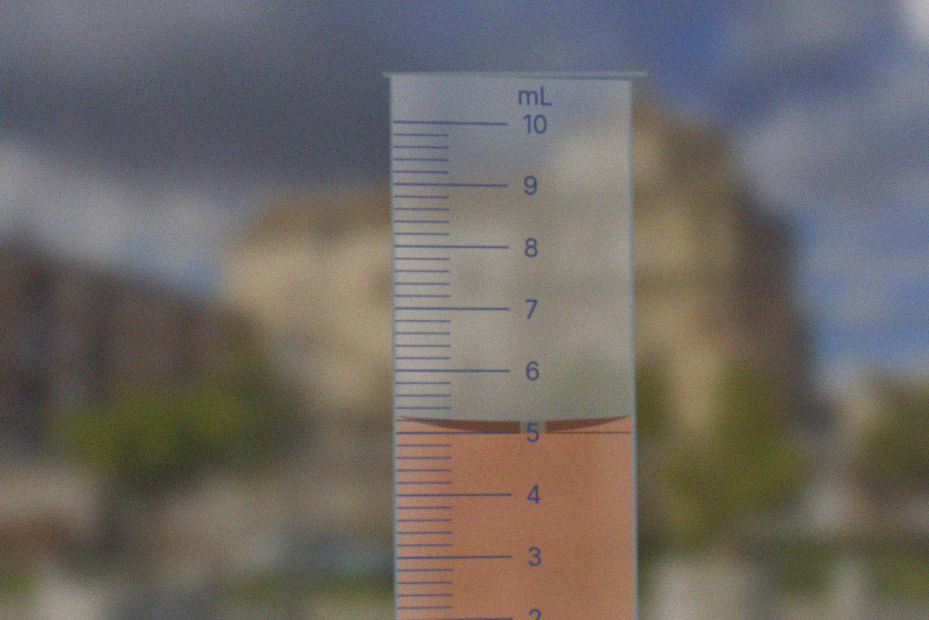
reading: 5 (mL)
